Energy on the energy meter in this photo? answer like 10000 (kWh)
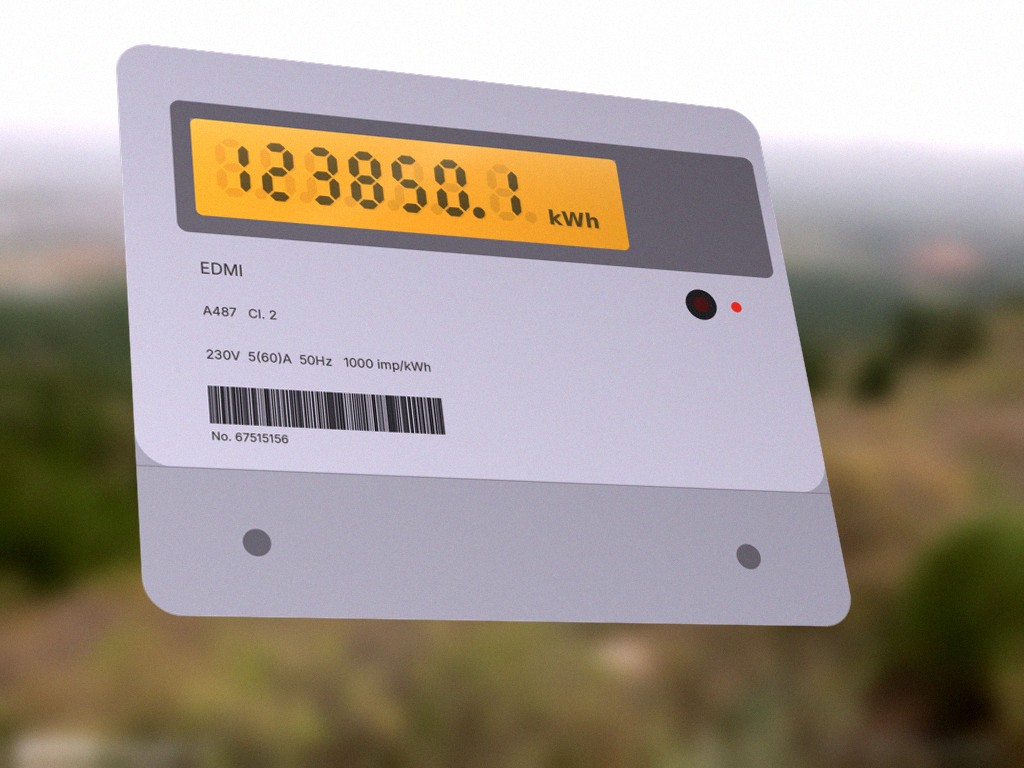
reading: 123850.1 (kWh)
